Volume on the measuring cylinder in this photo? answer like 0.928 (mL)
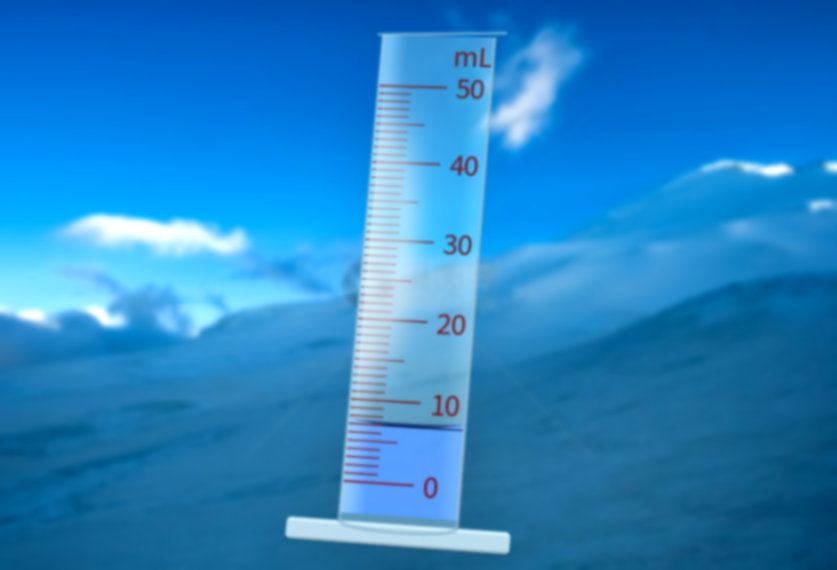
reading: 7 (mL)
